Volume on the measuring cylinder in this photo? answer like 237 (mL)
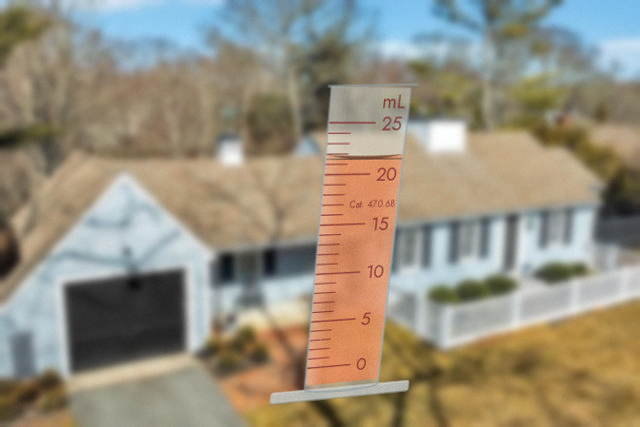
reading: 21.5 (mL)
